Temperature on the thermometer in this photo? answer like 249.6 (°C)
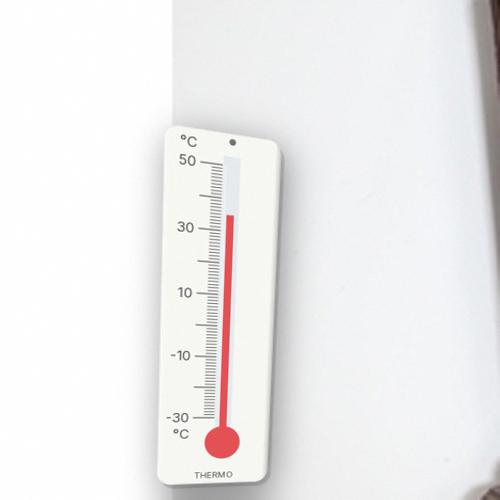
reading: 35 (°C)
